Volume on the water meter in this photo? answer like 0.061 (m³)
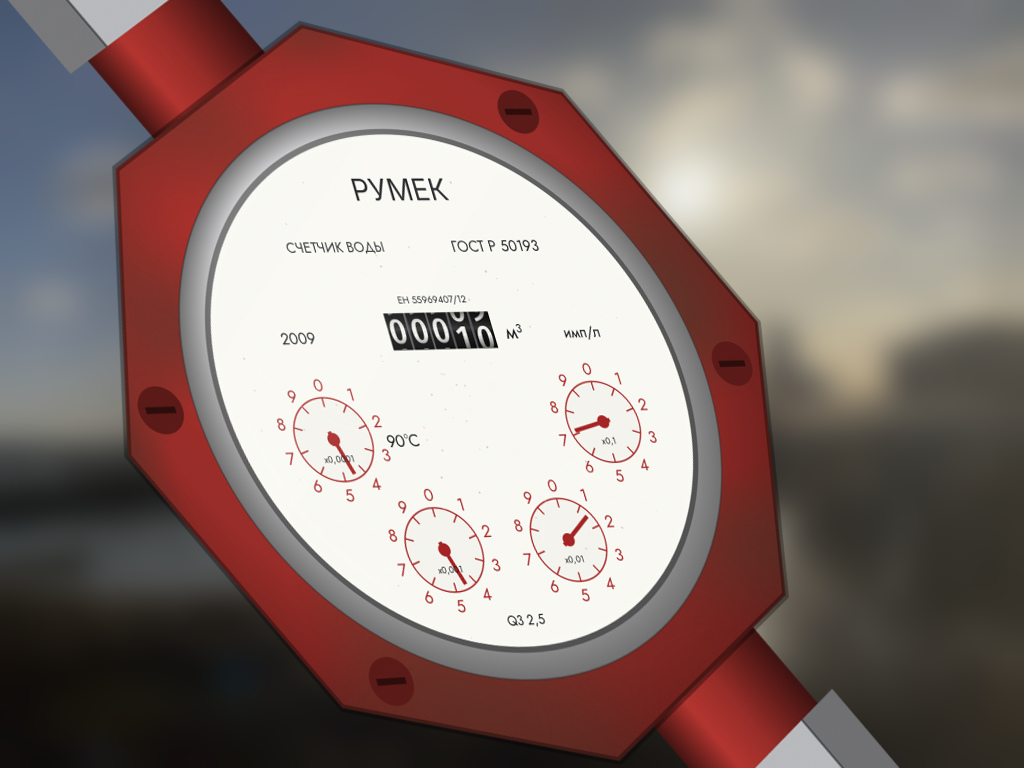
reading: 9.7144 (m³)
